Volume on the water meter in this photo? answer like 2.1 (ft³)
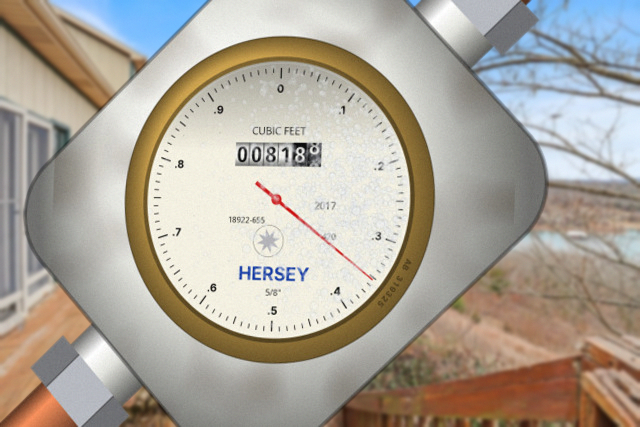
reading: 8188.35 (ft³)
